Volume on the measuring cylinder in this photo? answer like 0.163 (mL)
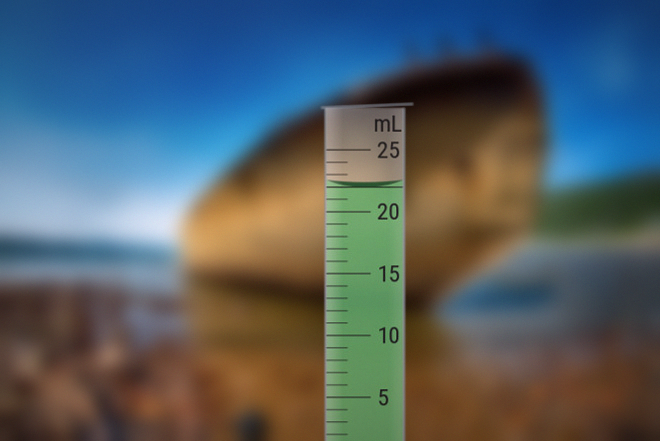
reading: 22 (mL)
